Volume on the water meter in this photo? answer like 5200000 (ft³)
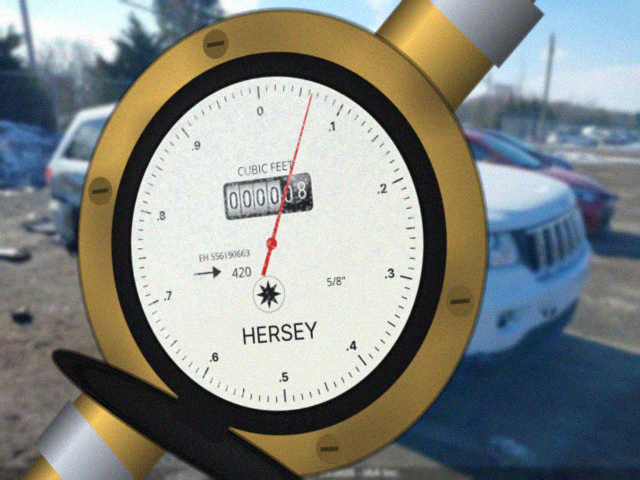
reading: 8.06 (ft³)
